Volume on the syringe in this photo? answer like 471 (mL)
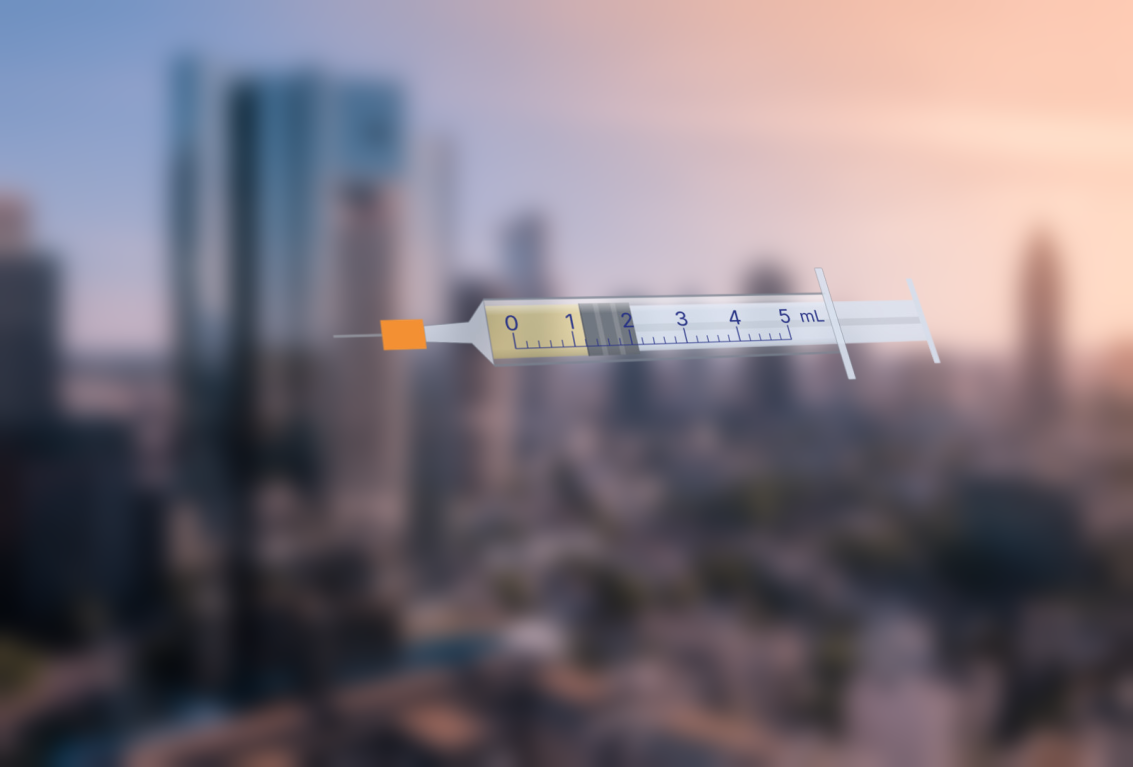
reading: 1.2 (mL)
